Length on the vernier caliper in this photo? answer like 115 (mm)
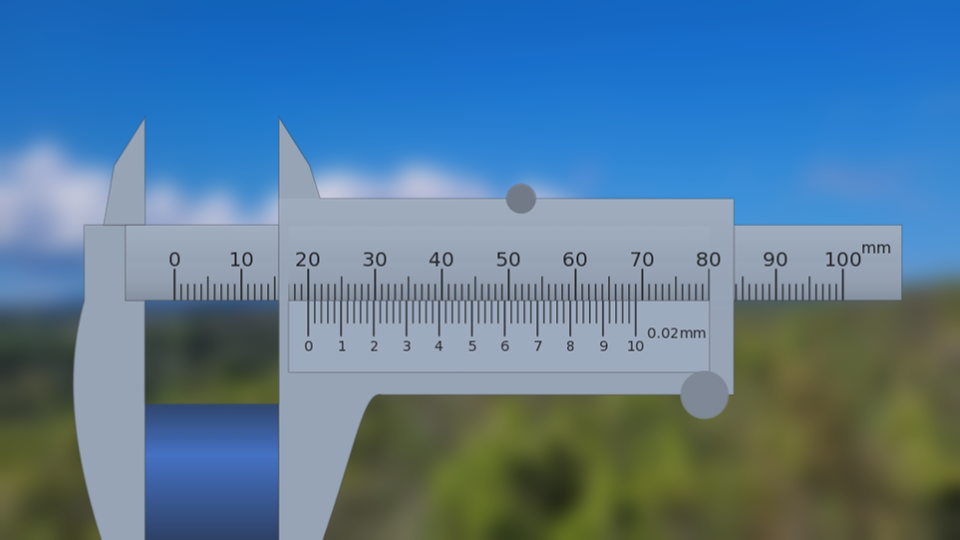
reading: 20.0 (mm)
